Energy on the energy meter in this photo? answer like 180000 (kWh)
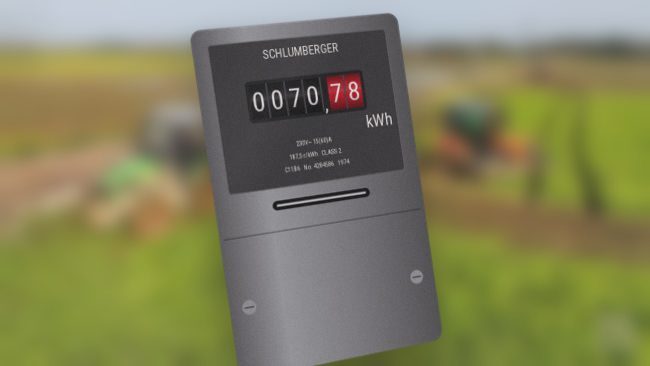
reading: 70.78 (kWh)
